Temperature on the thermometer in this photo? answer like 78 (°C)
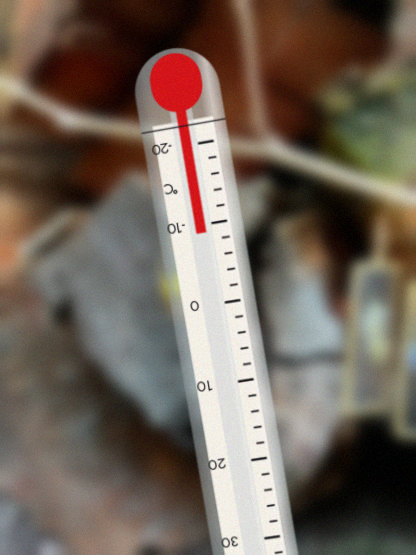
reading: -9 (°C)
